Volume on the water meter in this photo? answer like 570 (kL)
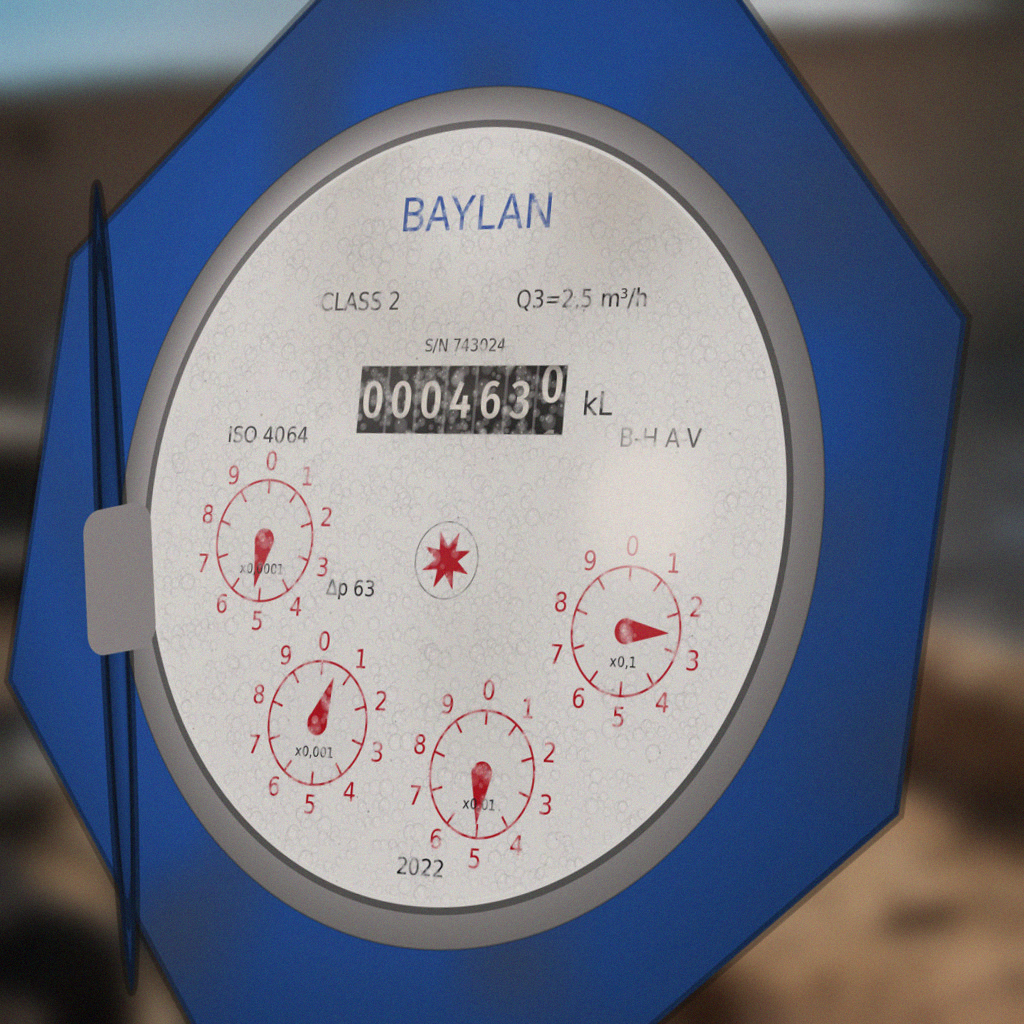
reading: 4630.2505 (kL)
